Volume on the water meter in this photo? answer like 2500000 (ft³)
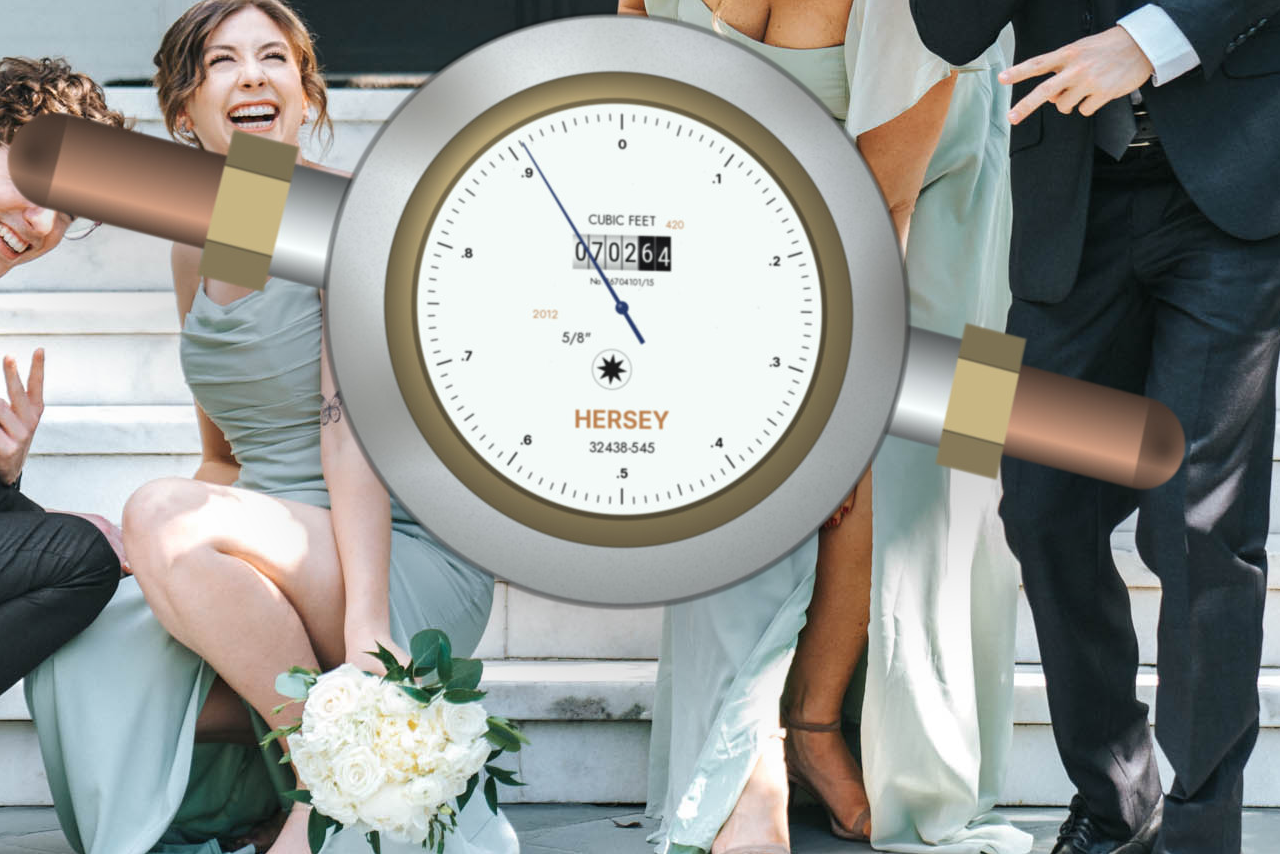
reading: 70263.91 (ft³)
